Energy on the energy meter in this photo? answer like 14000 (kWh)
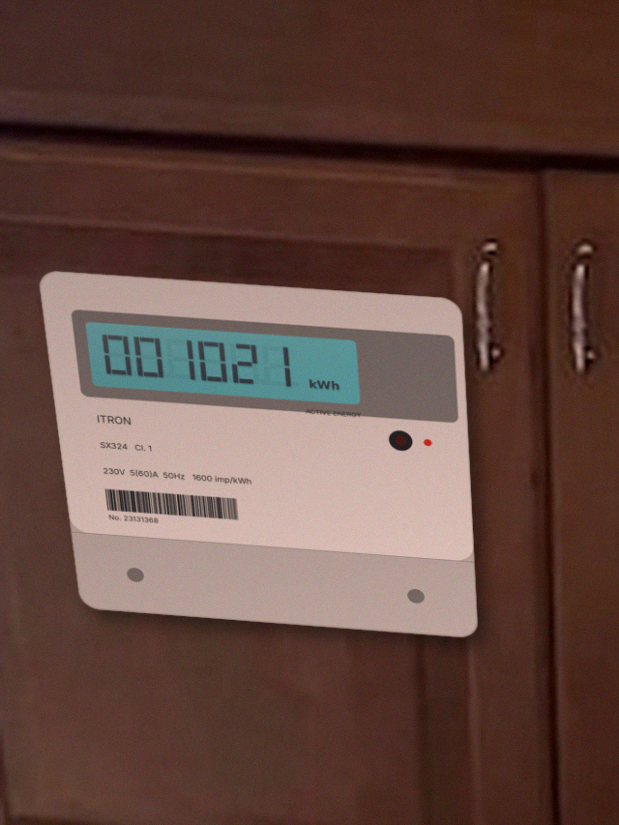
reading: 1021 (kWh)
